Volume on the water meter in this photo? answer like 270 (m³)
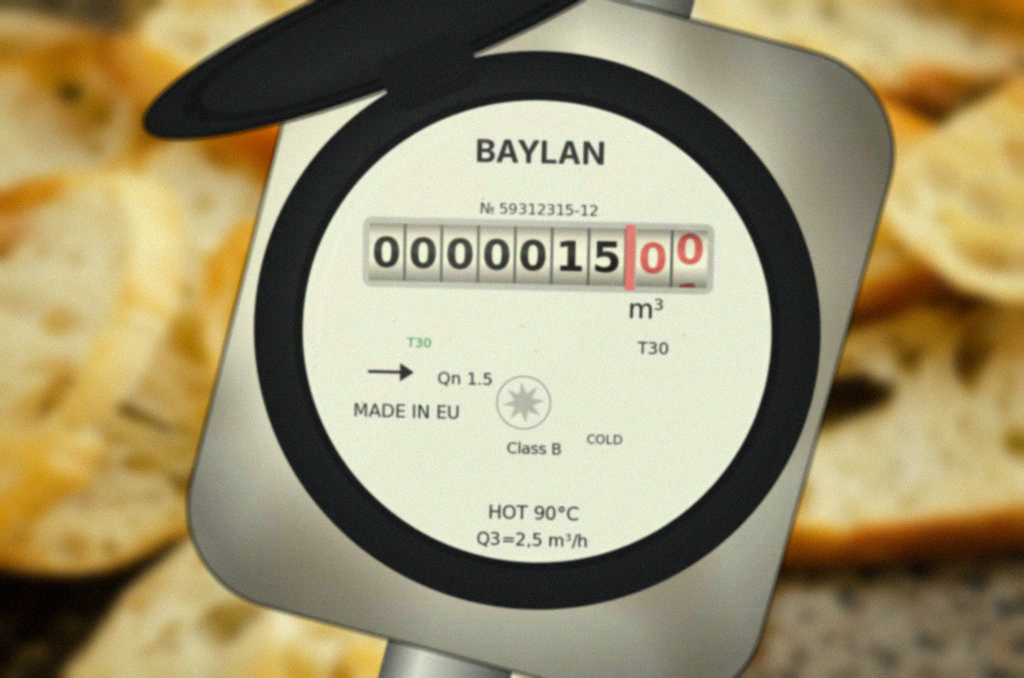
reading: 15.00 (m³)
